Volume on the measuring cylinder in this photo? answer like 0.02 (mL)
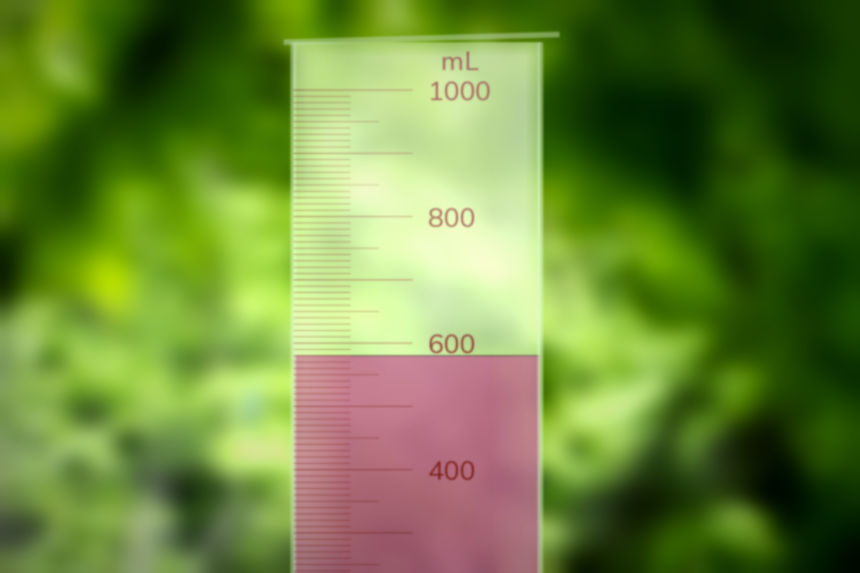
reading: 580 (mL)
